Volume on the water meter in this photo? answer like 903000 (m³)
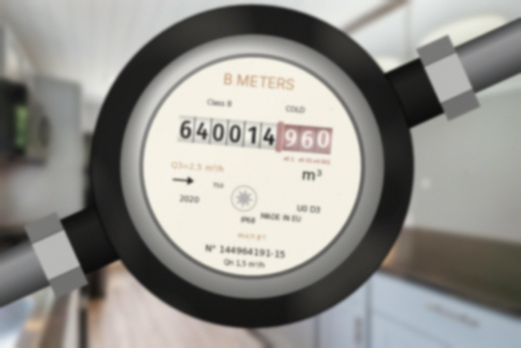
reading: 640014.960 (m³)
